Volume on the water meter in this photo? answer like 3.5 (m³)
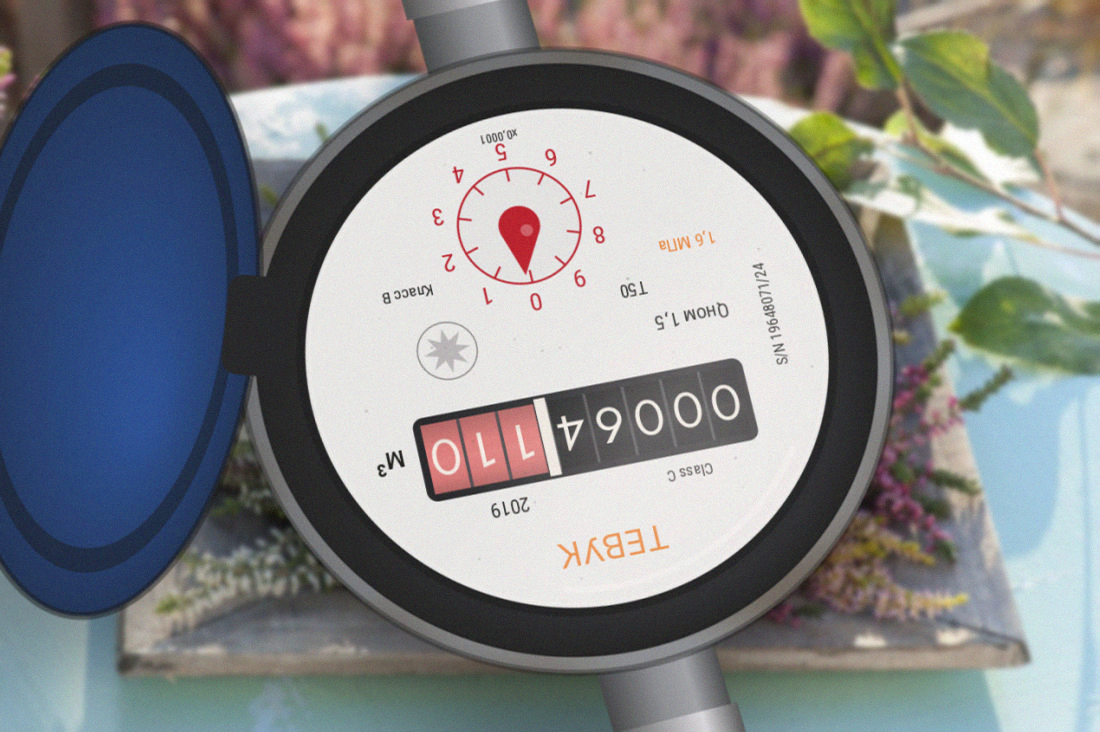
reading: 64.1100 (m³)
